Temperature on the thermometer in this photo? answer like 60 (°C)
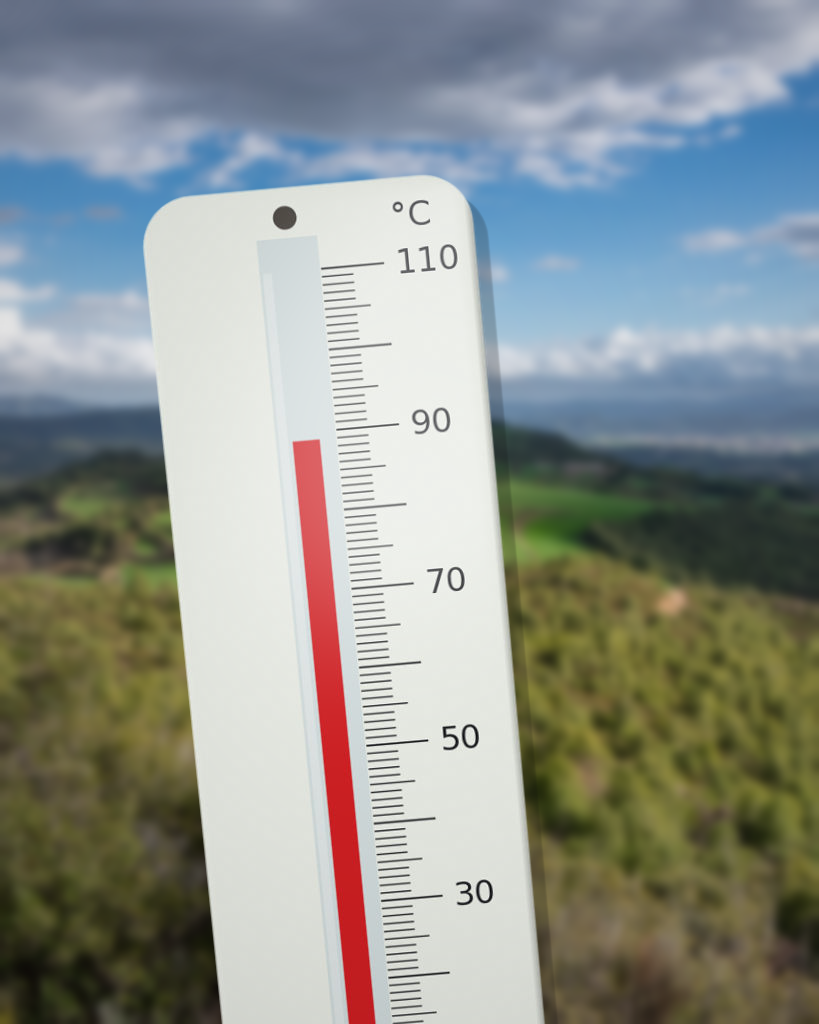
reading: 89 (°C)
